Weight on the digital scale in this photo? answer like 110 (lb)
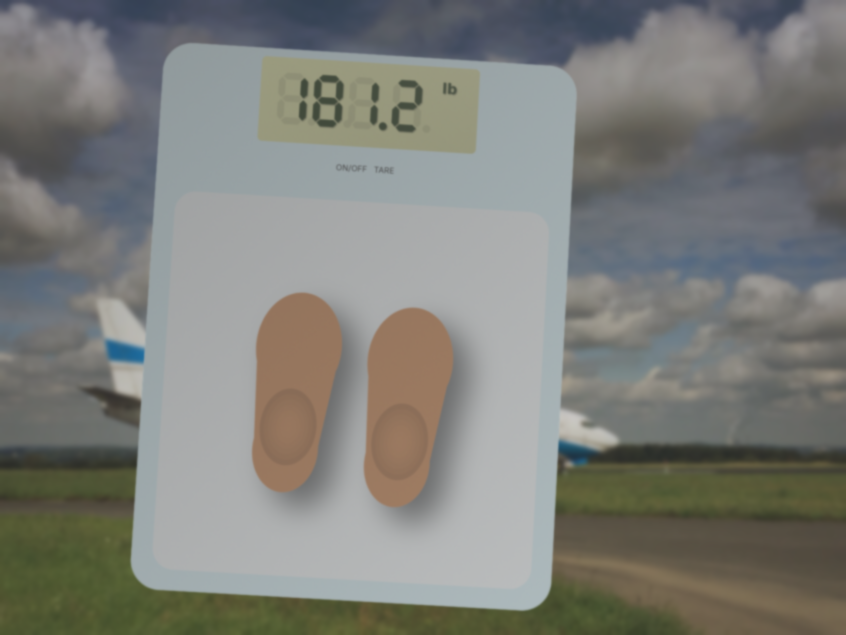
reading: 181.2 (lb)
